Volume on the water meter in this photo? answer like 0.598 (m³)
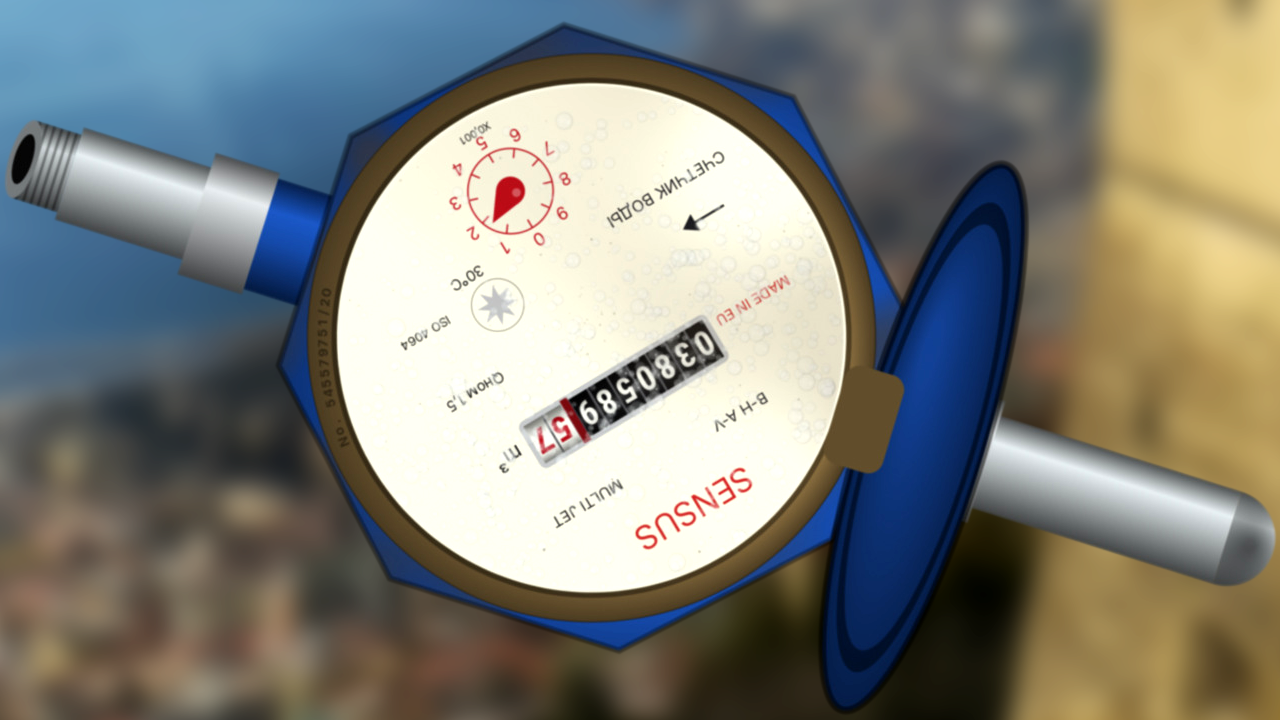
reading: 380589.571 (m³)
